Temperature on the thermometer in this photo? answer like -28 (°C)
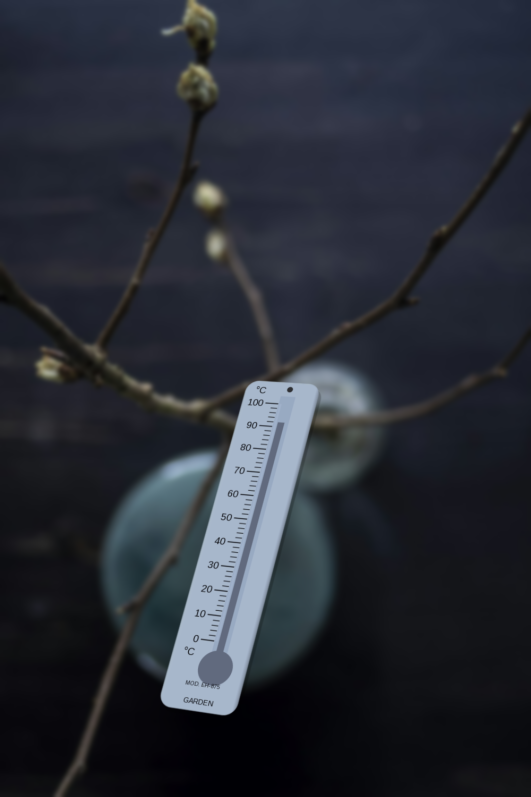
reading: 92 (°C)
